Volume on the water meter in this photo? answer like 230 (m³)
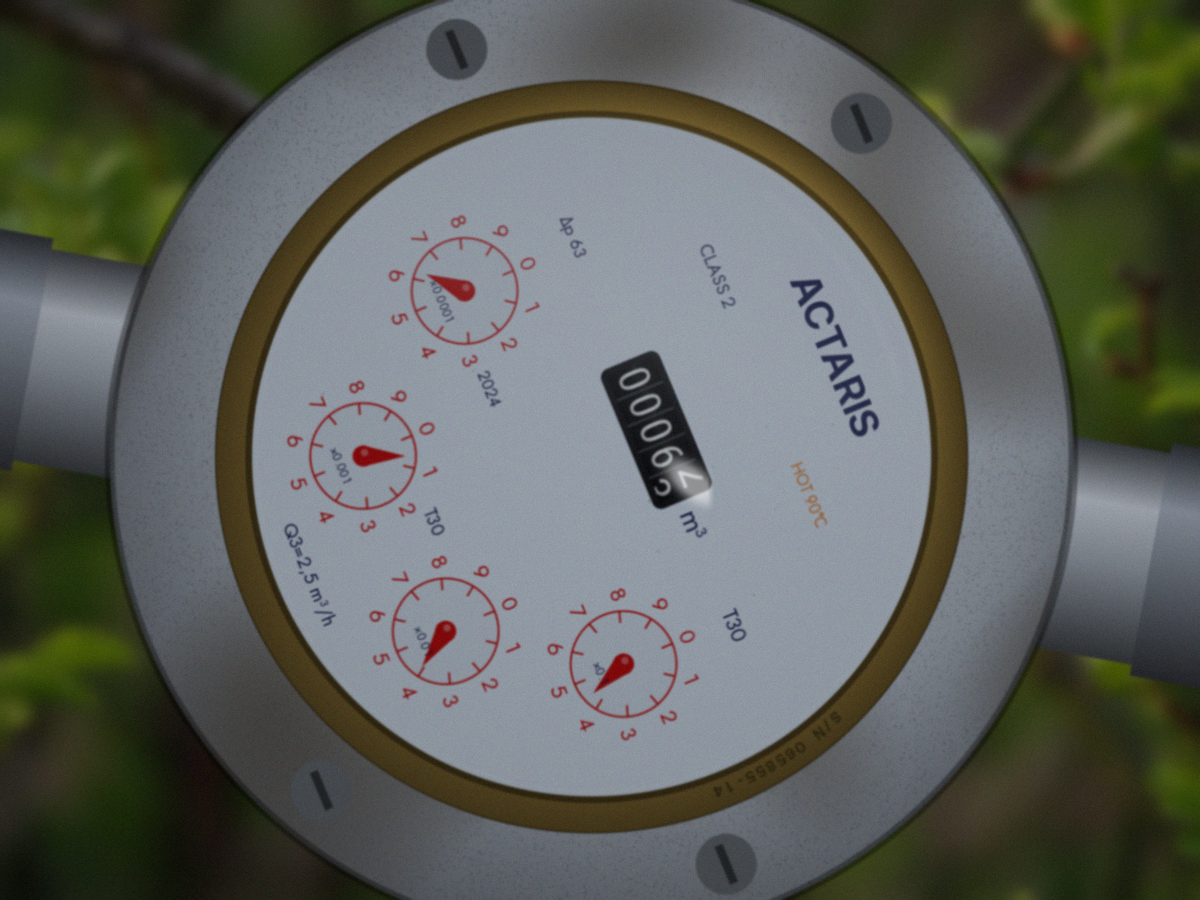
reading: 62.4406 (m³)
